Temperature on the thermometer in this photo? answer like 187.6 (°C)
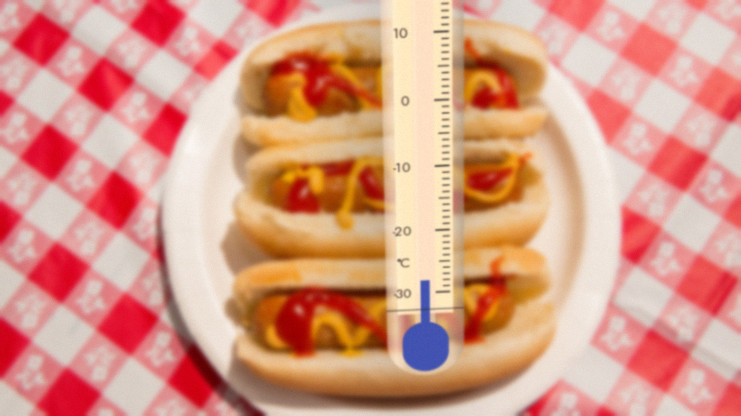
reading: -28 (°C)
